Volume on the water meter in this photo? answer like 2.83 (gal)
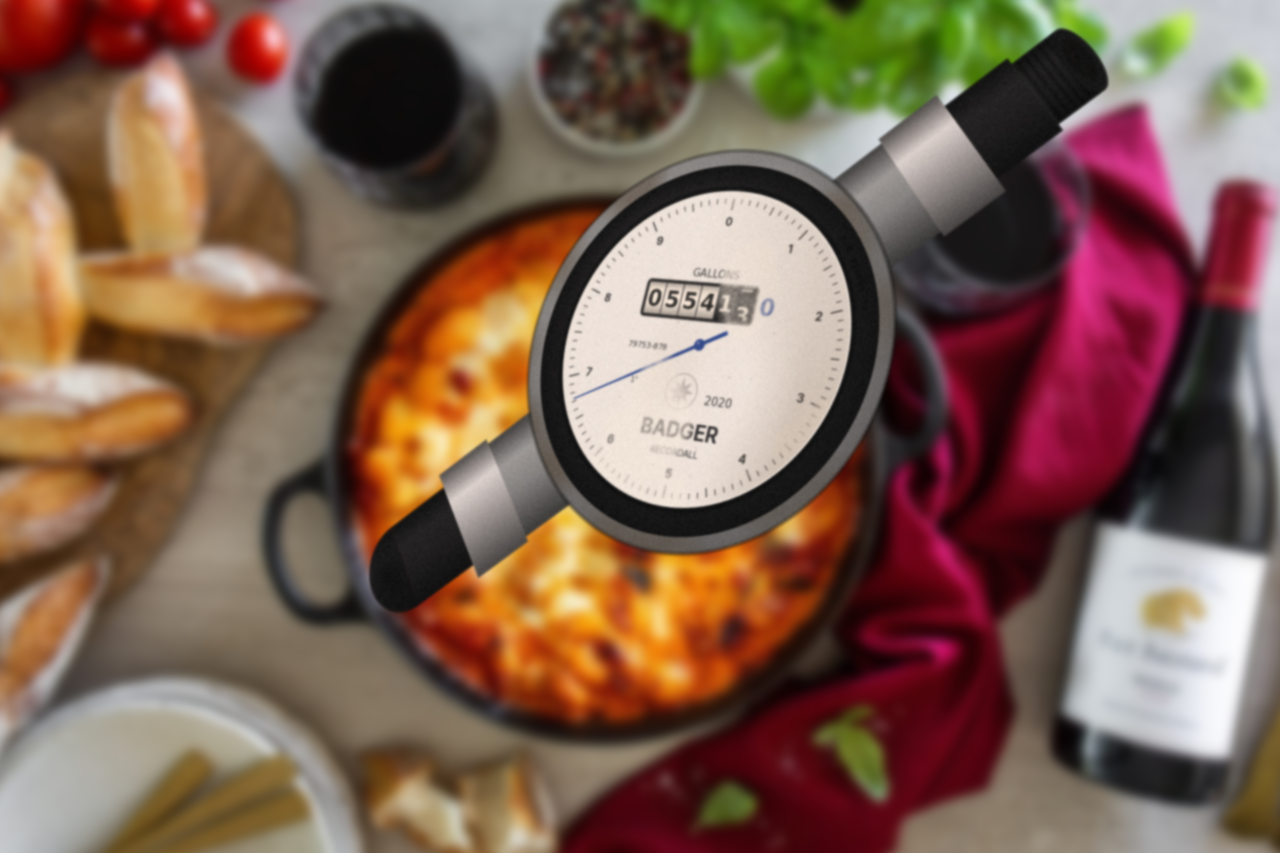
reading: 554126.7 (gal)
